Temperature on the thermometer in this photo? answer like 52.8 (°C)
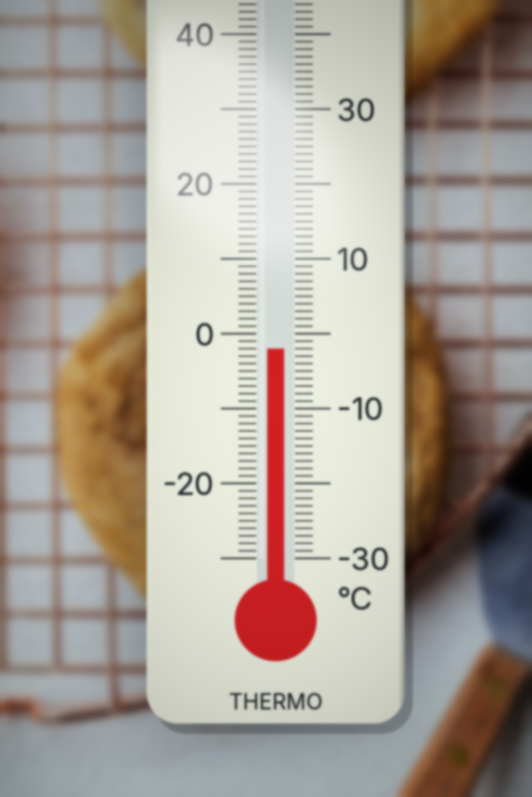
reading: -2 (°C)
